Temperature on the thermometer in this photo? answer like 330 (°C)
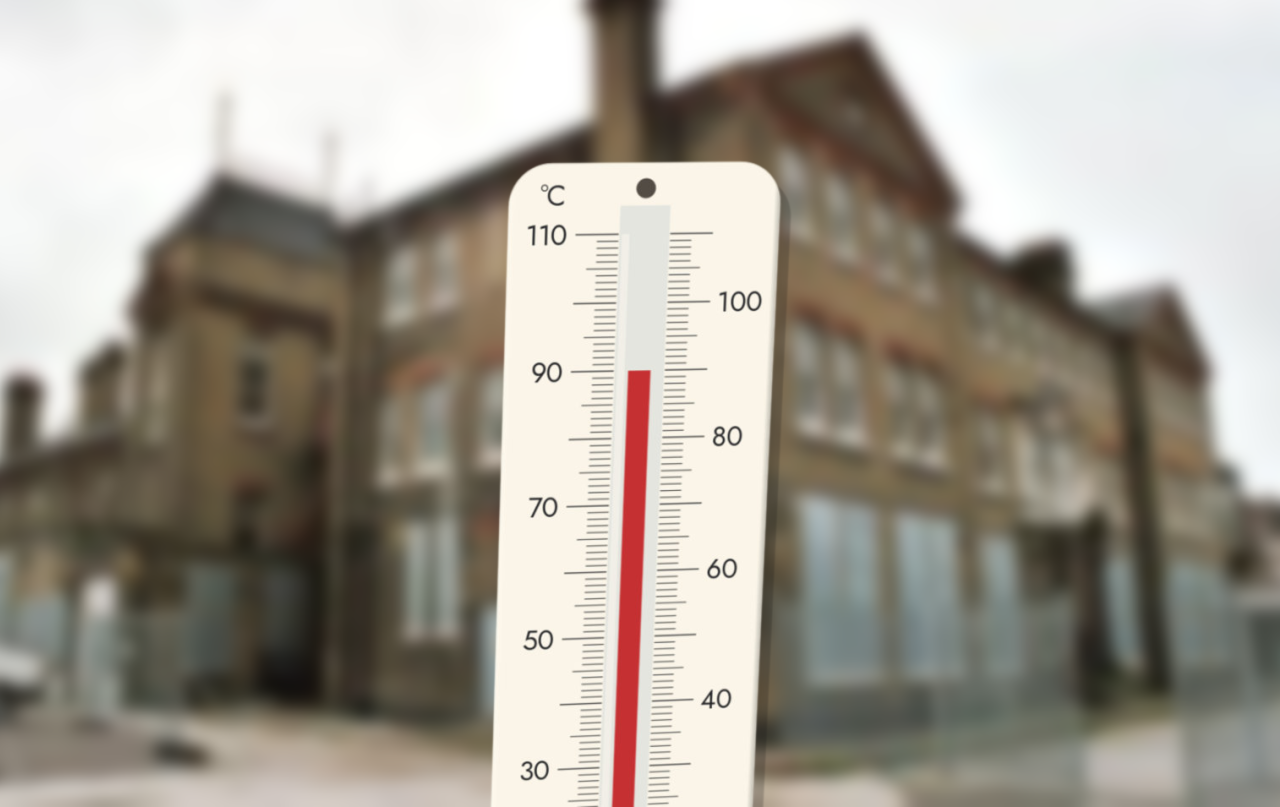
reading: 90 (°C)
